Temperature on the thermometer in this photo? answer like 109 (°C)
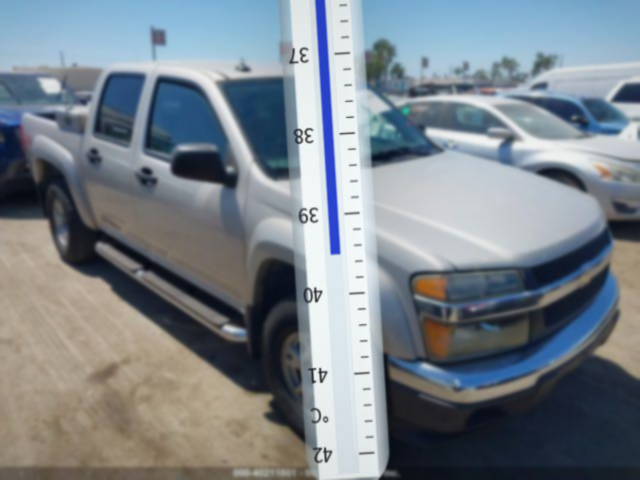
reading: 39.5 (°C)
